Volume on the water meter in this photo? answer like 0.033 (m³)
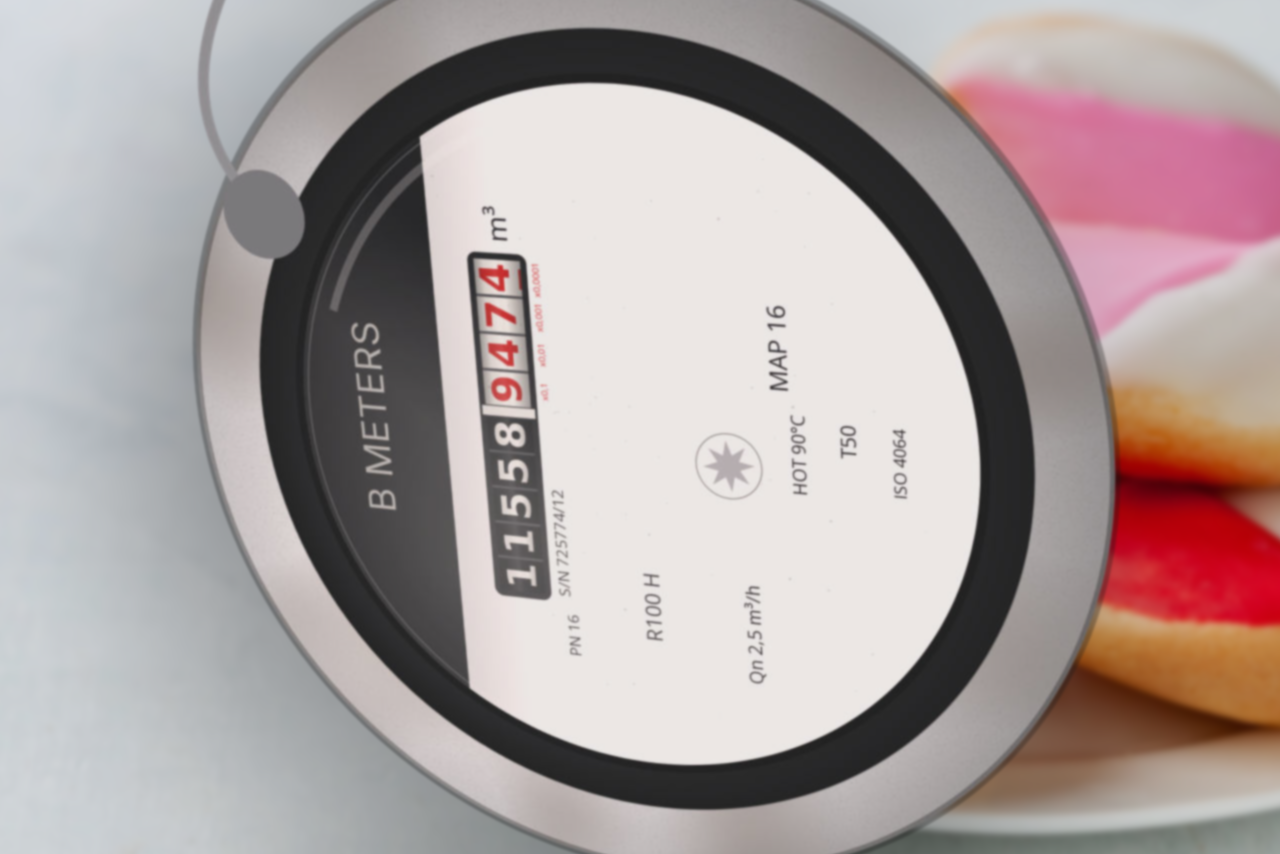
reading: 11558.9474 (m³)
